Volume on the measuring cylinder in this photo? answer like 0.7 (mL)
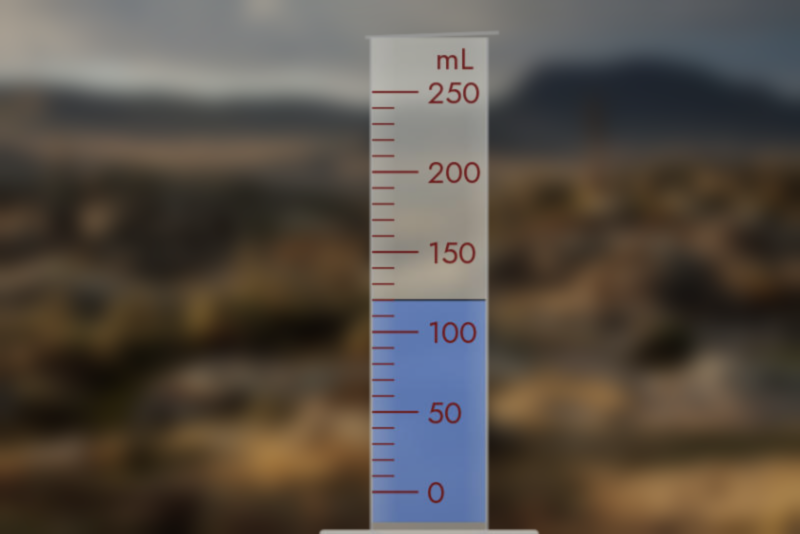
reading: 120 (mL)
